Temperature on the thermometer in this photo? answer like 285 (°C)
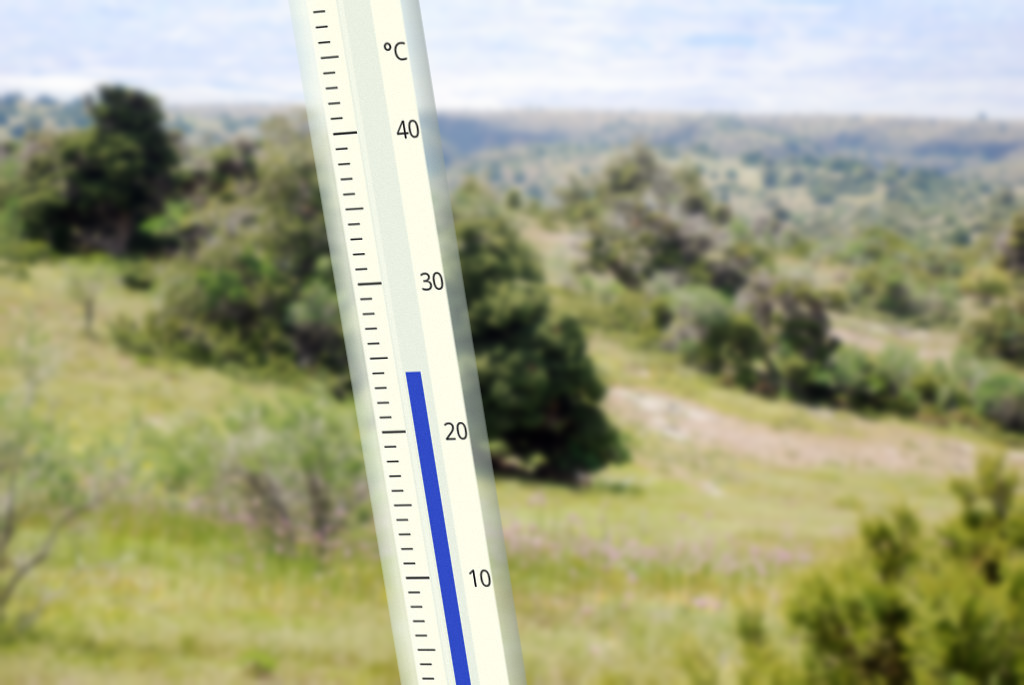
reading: 24 (°C)
